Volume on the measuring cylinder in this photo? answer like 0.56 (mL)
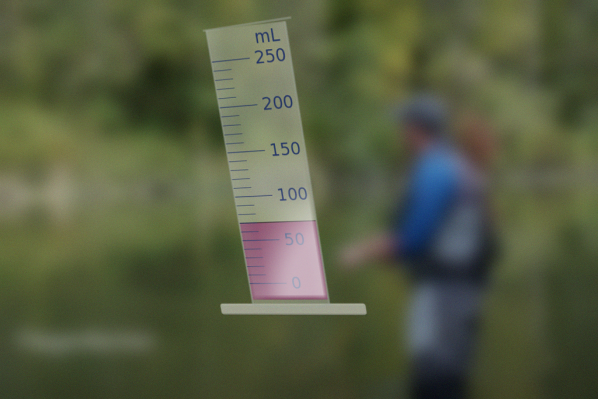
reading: 70 (mL)
